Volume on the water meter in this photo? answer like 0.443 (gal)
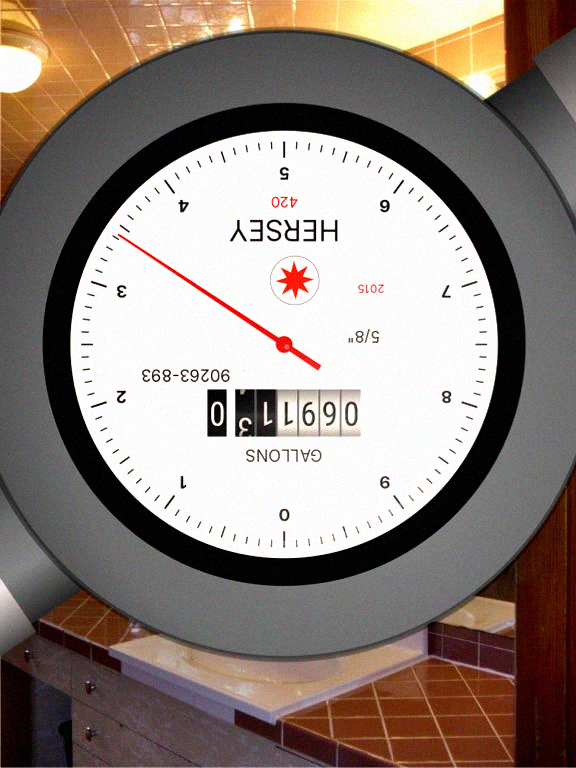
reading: 691133.4 (gal)
